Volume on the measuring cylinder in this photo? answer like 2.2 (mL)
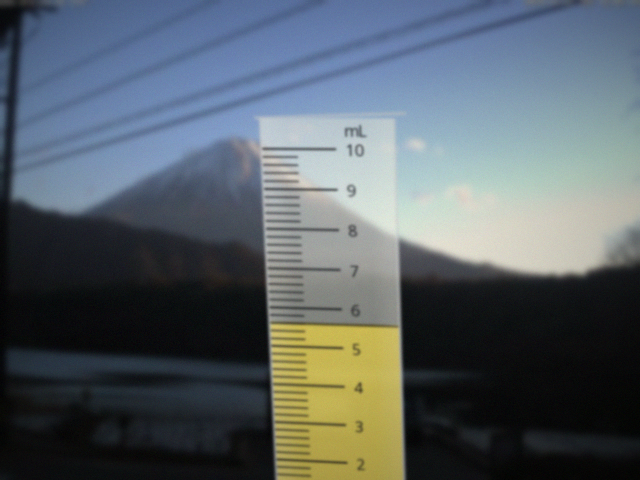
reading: 5.6 (mL)
